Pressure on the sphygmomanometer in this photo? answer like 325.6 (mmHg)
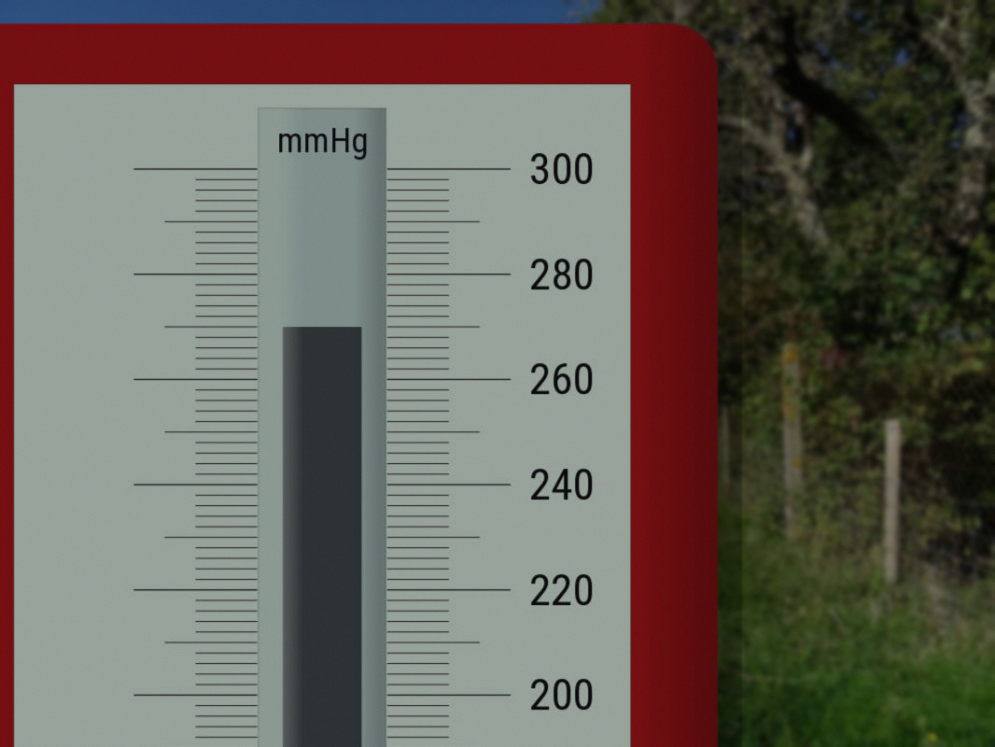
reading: 270 (mmHg)
